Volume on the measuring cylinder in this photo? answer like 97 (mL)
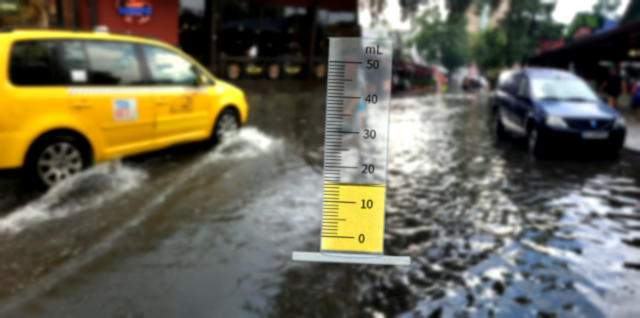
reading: 15 (mL)
